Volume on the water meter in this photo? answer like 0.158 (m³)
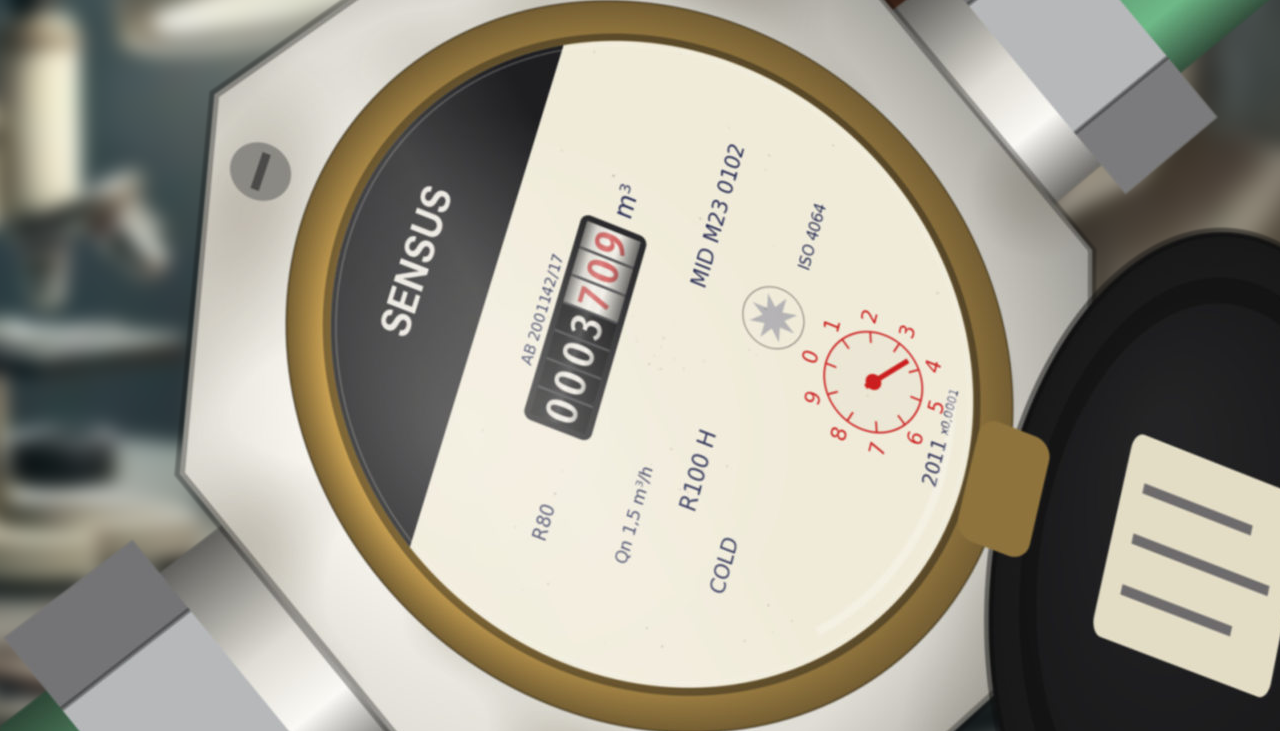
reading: 3.7093 (m³)
